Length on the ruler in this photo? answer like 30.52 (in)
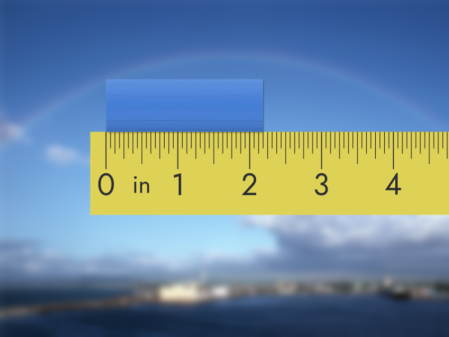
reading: 2.1875 (in)
